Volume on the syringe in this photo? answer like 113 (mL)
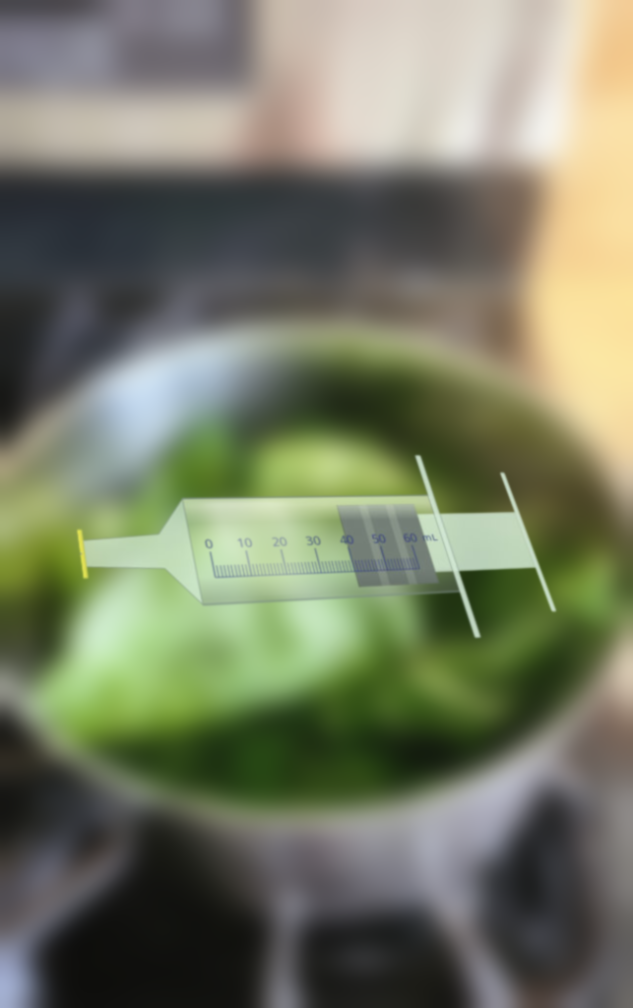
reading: 40 (mL)
